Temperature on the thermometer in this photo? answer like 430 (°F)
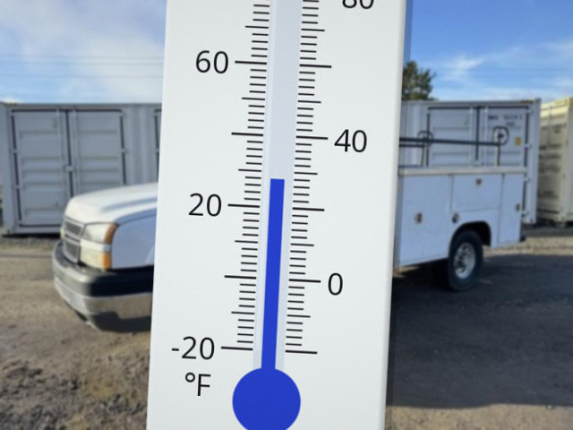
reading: 28 (°F)
